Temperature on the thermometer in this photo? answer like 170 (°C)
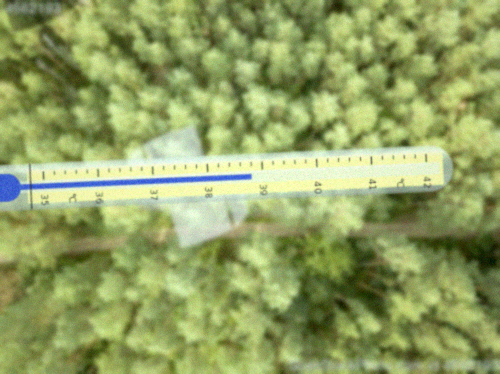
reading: 38.8 (°C)
